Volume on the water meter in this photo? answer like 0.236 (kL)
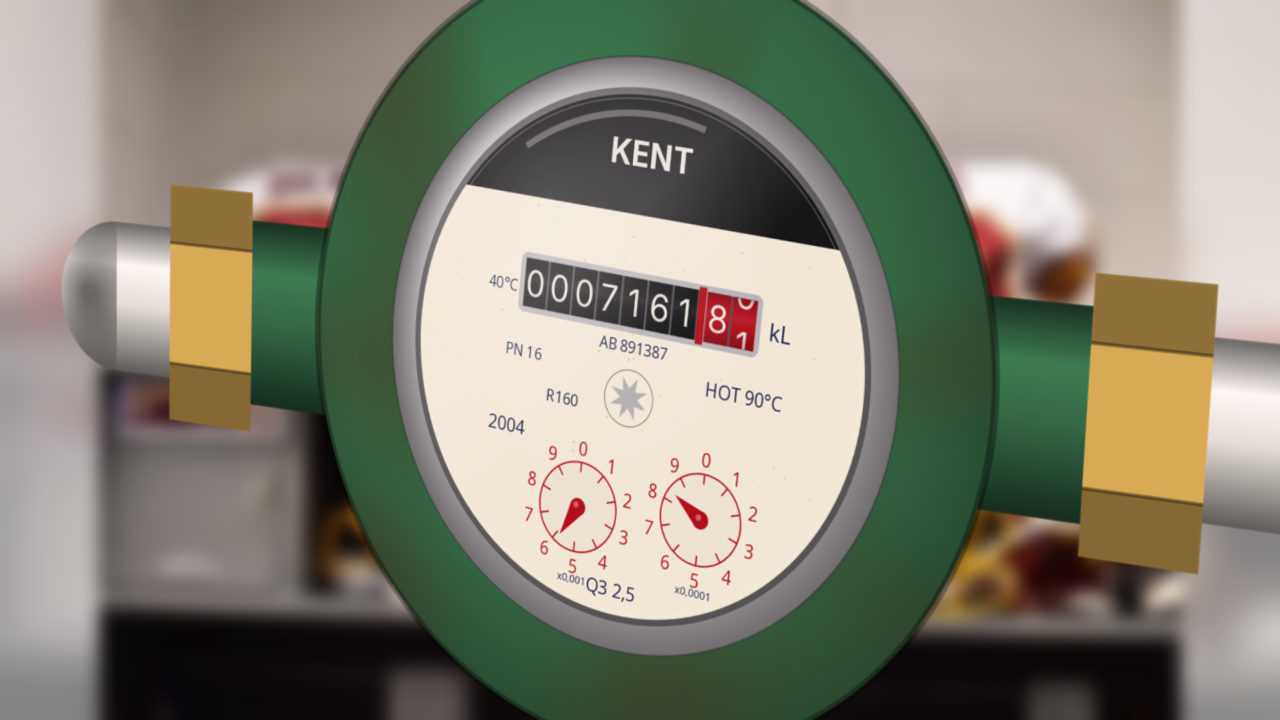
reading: 7161.8058 (kL)
